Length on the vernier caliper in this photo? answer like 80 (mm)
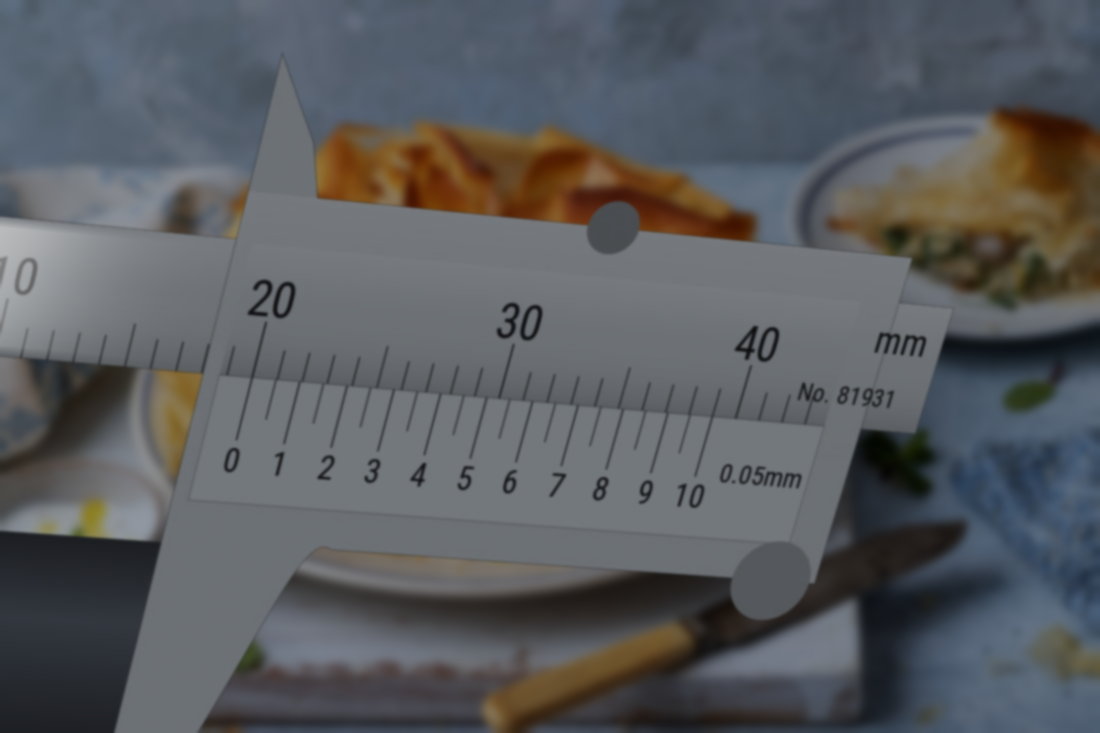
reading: 20.0 (mm)
